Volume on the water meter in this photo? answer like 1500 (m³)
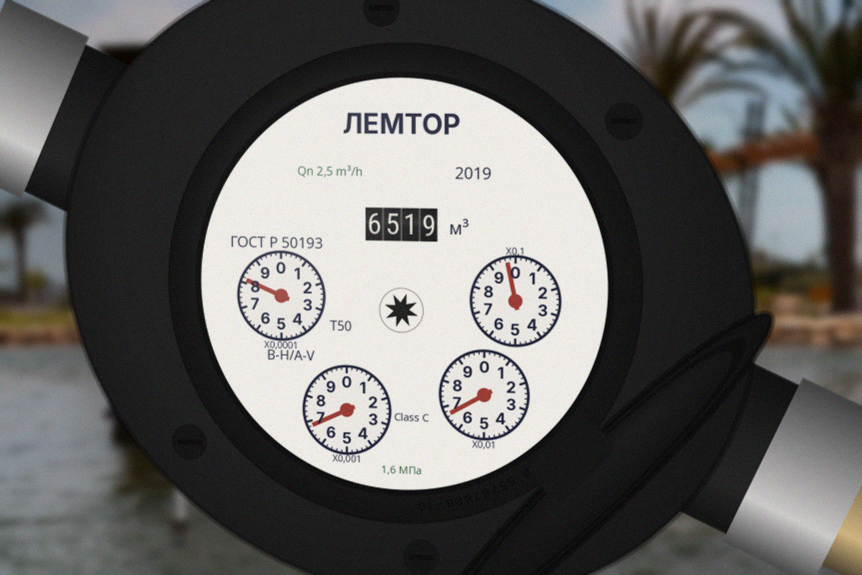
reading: 6518.9668 (m³)
